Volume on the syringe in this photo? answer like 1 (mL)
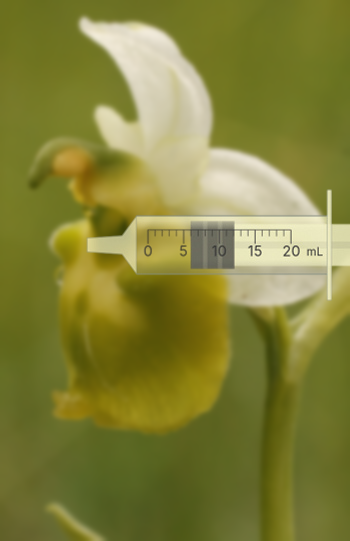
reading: 6 (mL)
